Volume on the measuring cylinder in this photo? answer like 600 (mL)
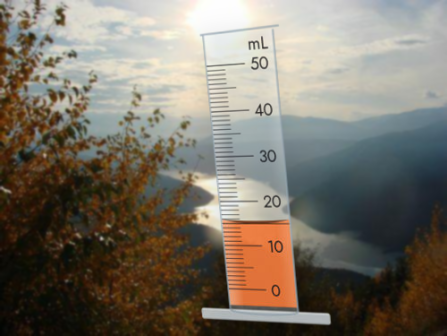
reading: 15 (mL)
